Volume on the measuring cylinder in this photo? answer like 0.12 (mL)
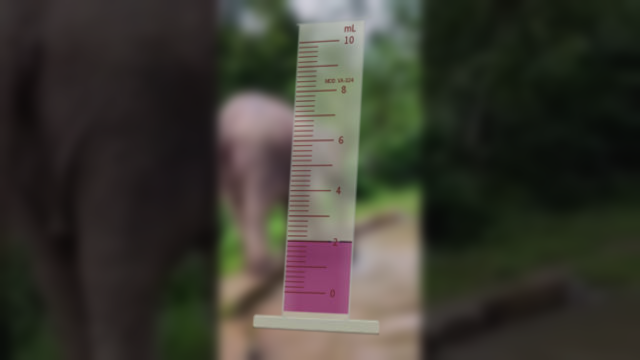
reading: 2 (mL)
